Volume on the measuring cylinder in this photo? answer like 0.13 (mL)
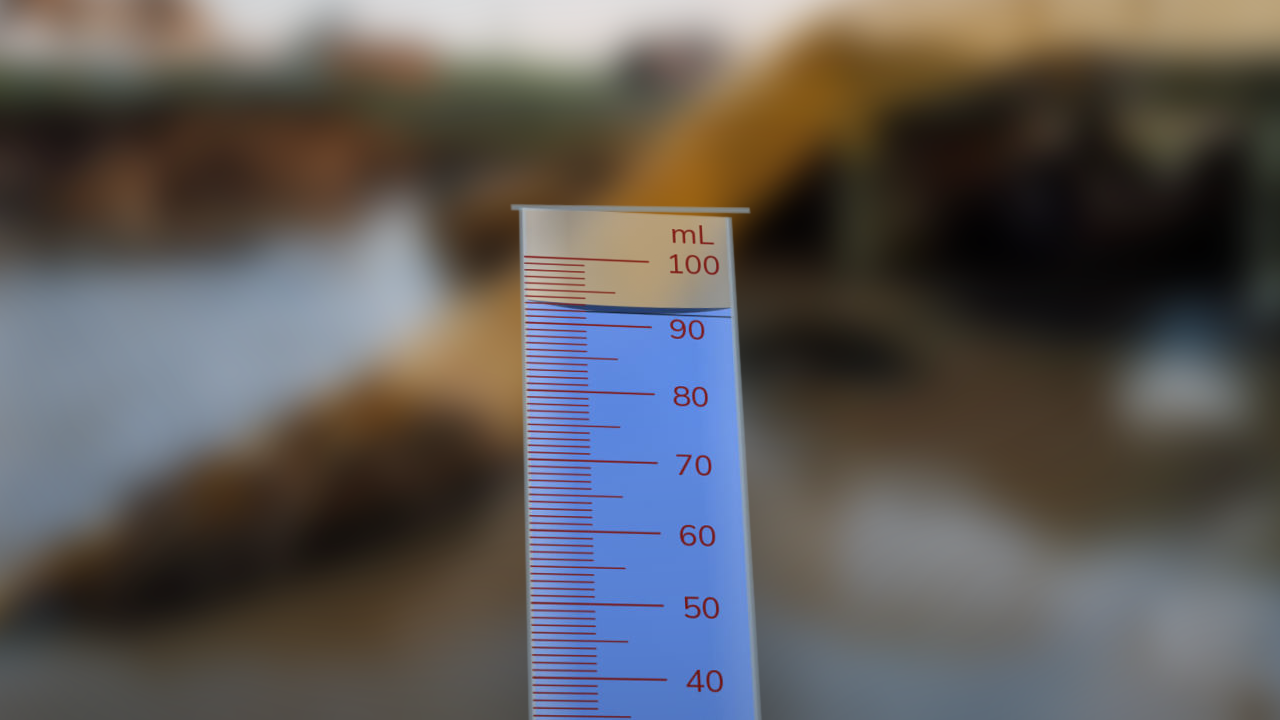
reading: 92 (mL)
